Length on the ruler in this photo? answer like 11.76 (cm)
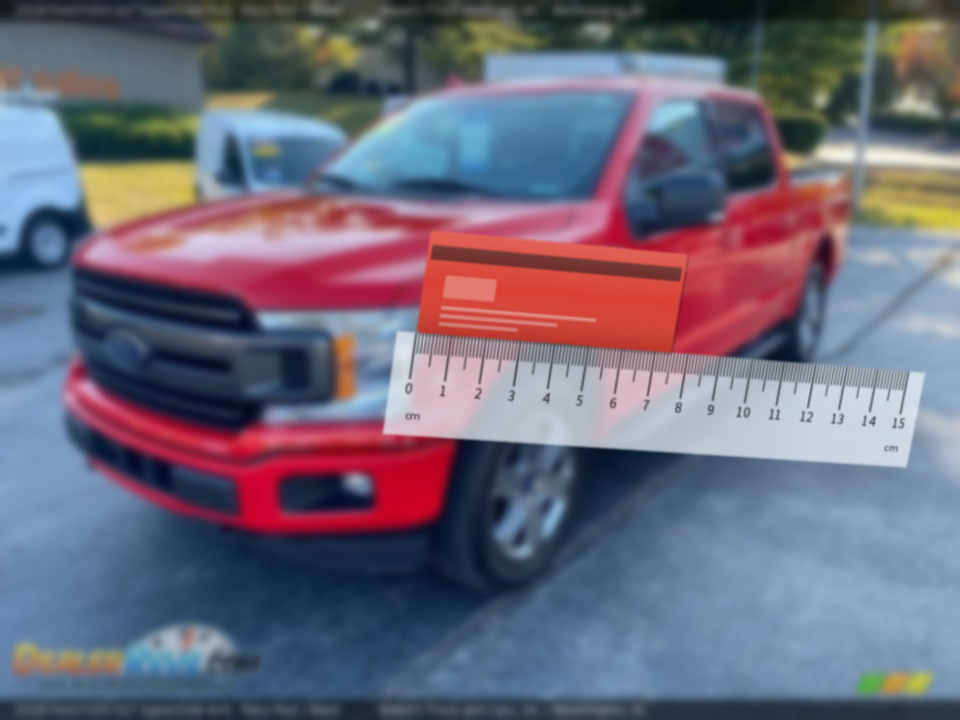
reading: 7.5 (cm)
